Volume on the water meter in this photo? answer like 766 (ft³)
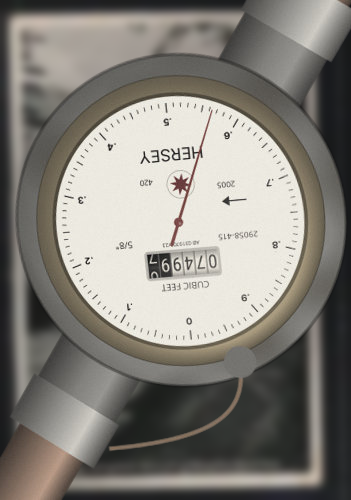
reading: 74996.56 (ft³)
